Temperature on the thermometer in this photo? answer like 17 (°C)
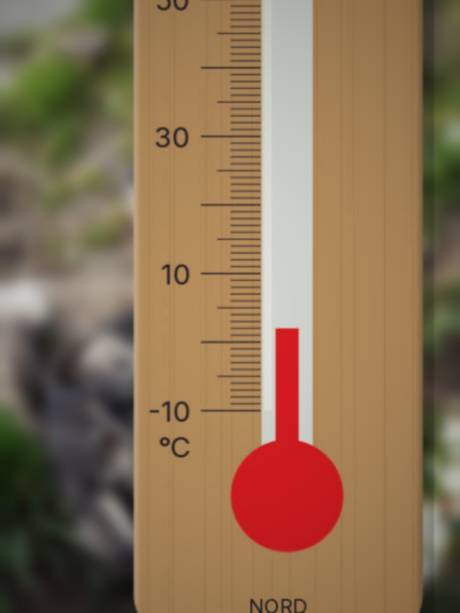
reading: 2 (°C)
